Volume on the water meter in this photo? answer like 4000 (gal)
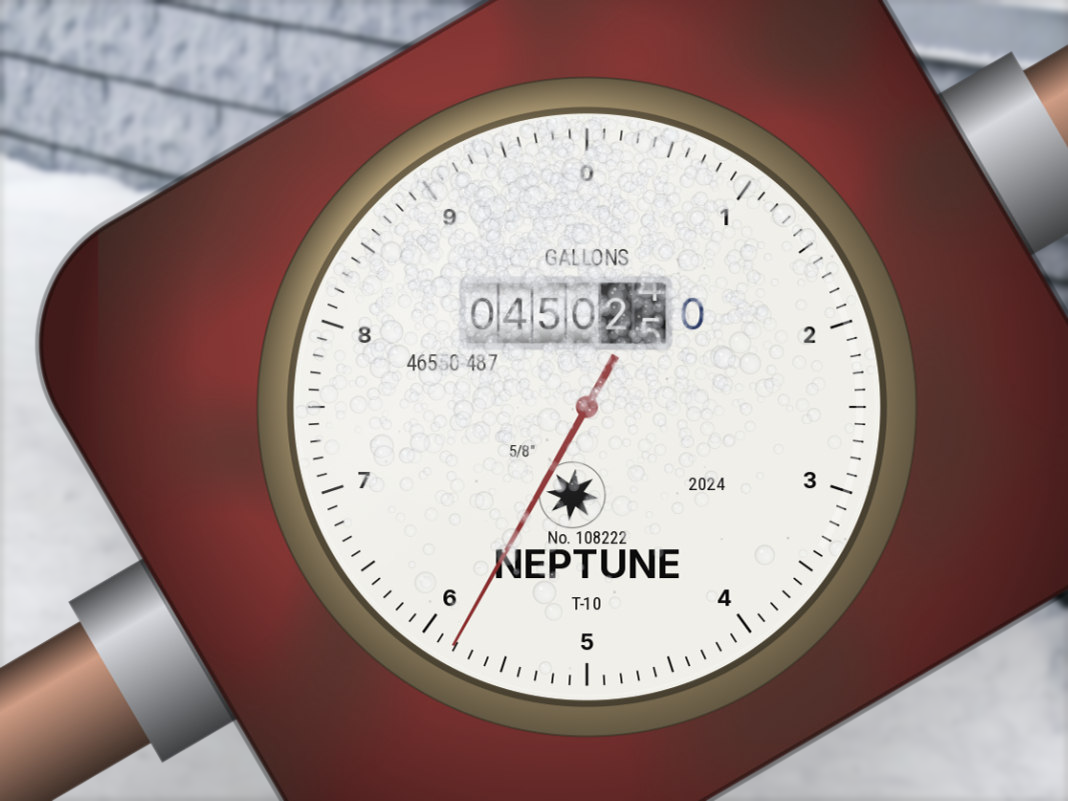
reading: 450245.8 (gal)
